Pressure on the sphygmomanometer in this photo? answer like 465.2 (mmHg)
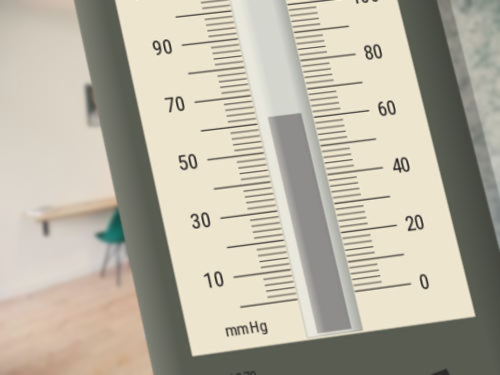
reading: 62 (mmHg)
